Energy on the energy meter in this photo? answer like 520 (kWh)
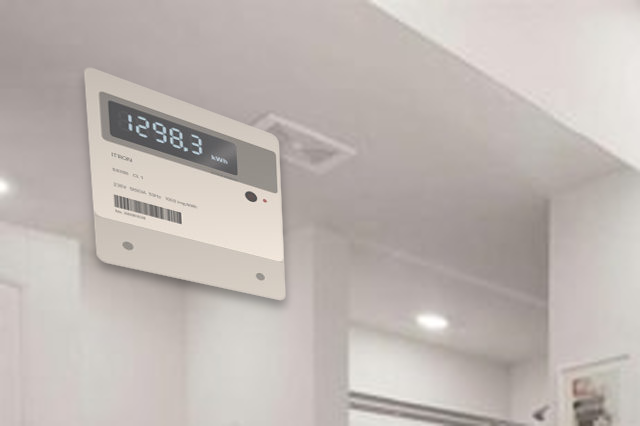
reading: 1298.3 (kWh)
